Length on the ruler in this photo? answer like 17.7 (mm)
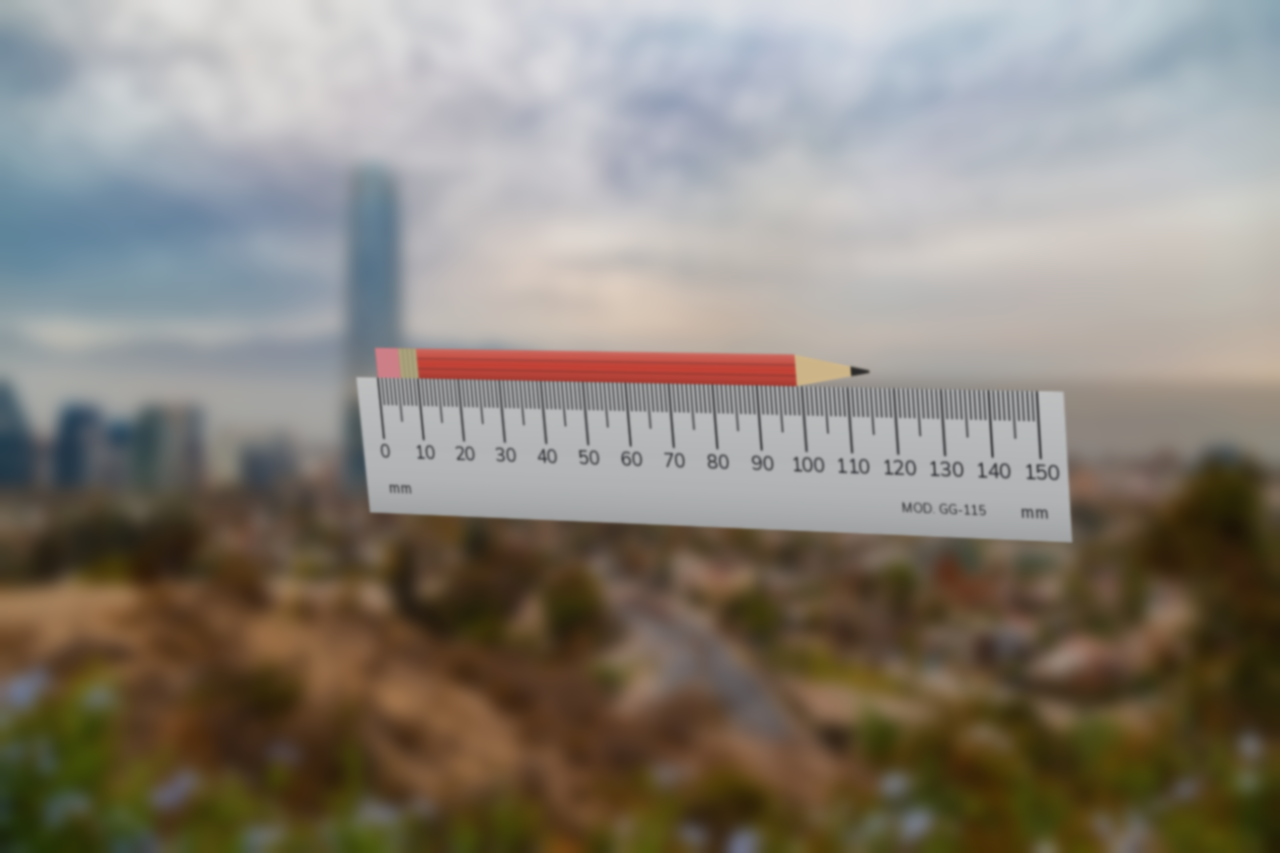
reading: 115 (mm)
